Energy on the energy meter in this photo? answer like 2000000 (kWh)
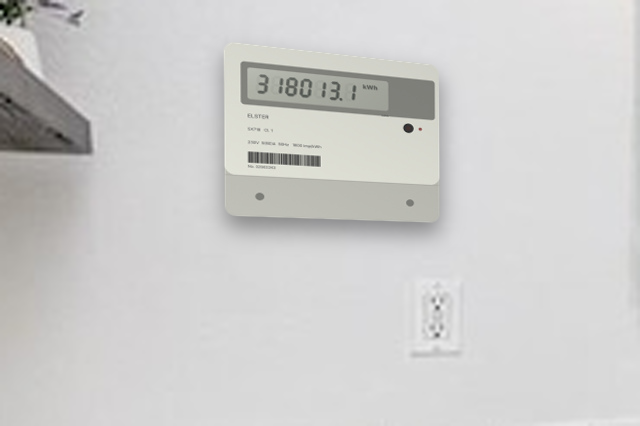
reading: 318013.1 (kWh)
